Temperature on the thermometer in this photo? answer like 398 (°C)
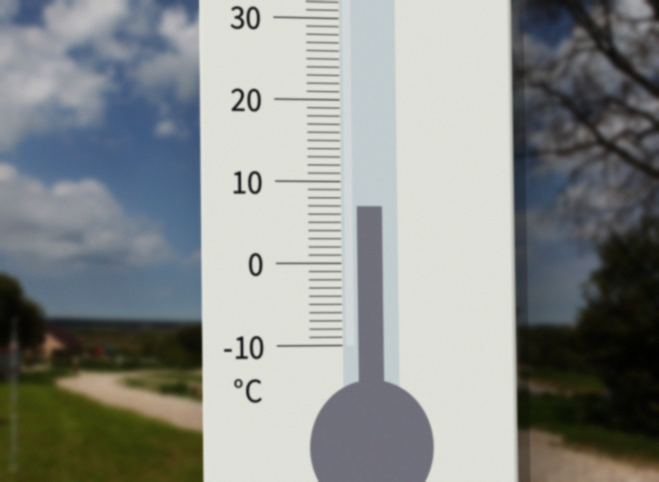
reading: 7 (°C)
